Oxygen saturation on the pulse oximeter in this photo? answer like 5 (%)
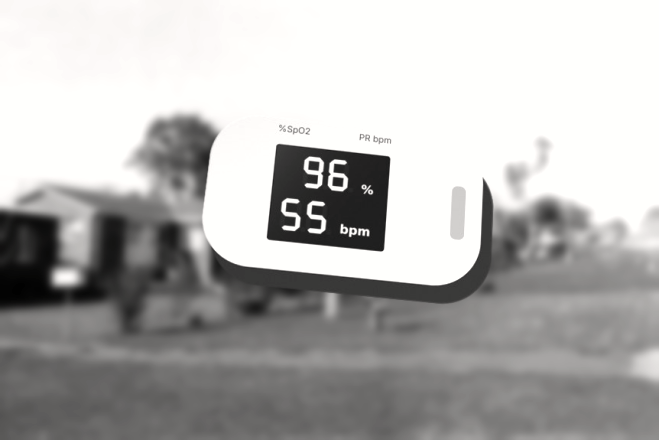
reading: 96 (%)
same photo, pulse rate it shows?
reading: 55 (bpm)
